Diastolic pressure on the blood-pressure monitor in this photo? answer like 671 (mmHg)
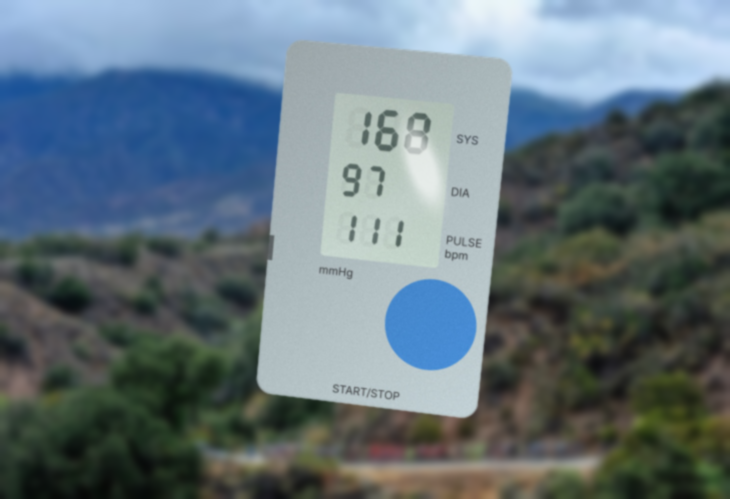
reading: 97 (mmHg)
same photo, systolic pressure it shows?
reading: 168 (mmHg)
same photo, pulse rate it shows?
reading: 111 (bpm)
